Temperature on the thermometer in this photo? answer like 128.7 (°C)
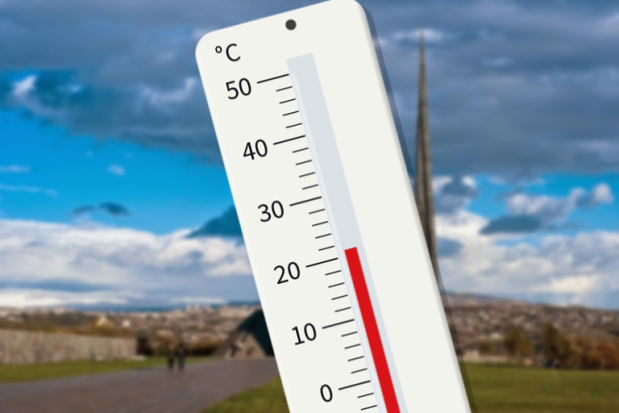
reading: 21 (°C)
